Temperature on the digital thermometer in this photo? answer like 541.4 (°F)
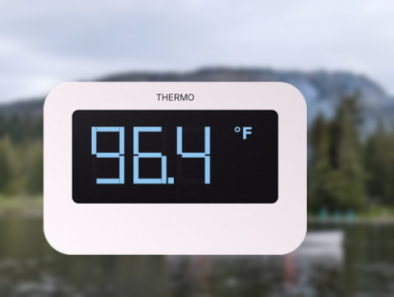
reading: 96.4 (°F)
